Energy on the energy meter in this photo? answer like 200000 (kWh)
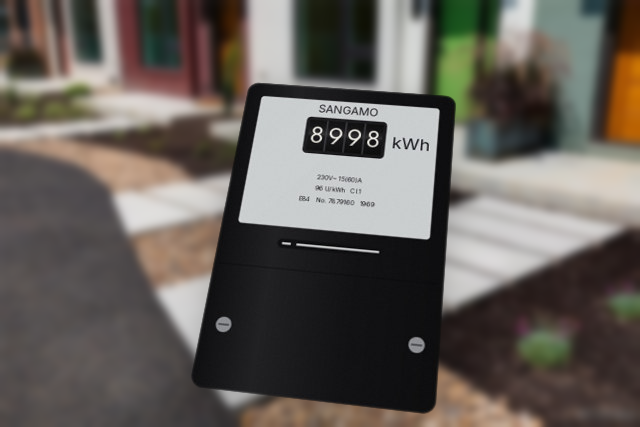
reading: 8998 (kWh)
